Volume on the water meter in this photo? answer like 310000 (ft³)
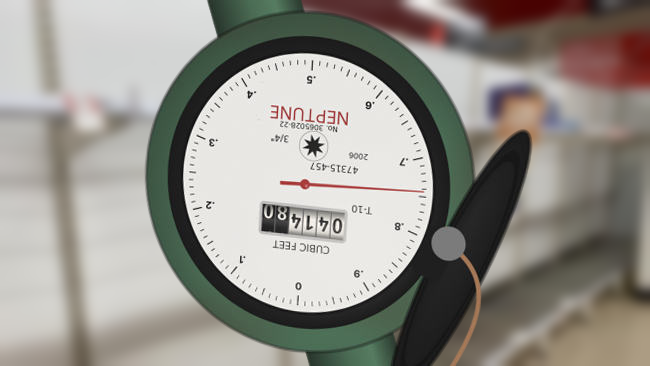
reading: 41479.74 (ft³)
